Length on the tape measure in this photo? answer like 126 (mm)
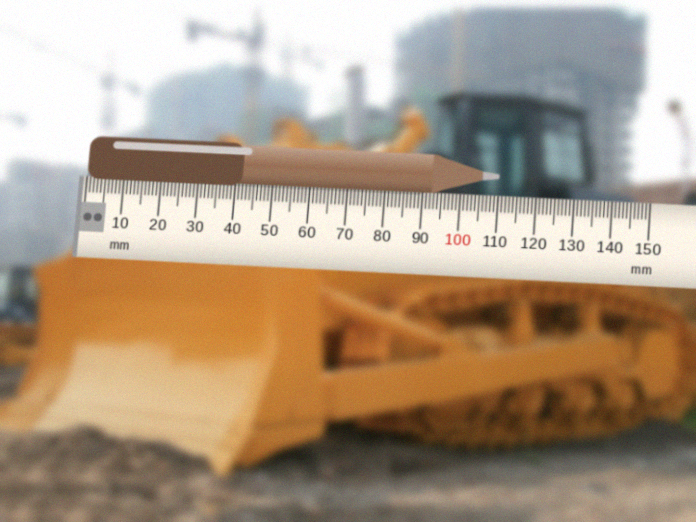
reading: 110 (mm)
